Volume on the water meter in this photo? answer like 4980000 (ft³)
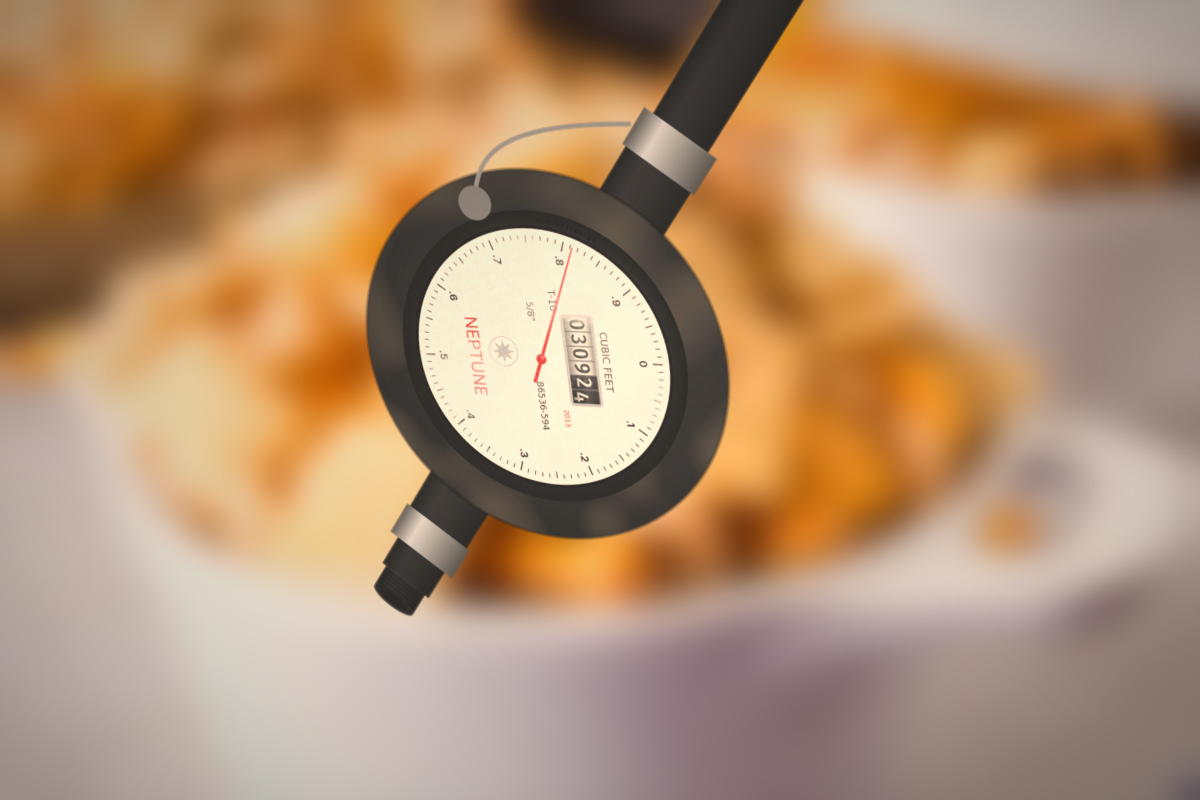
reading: 30923.81 (ft³)
